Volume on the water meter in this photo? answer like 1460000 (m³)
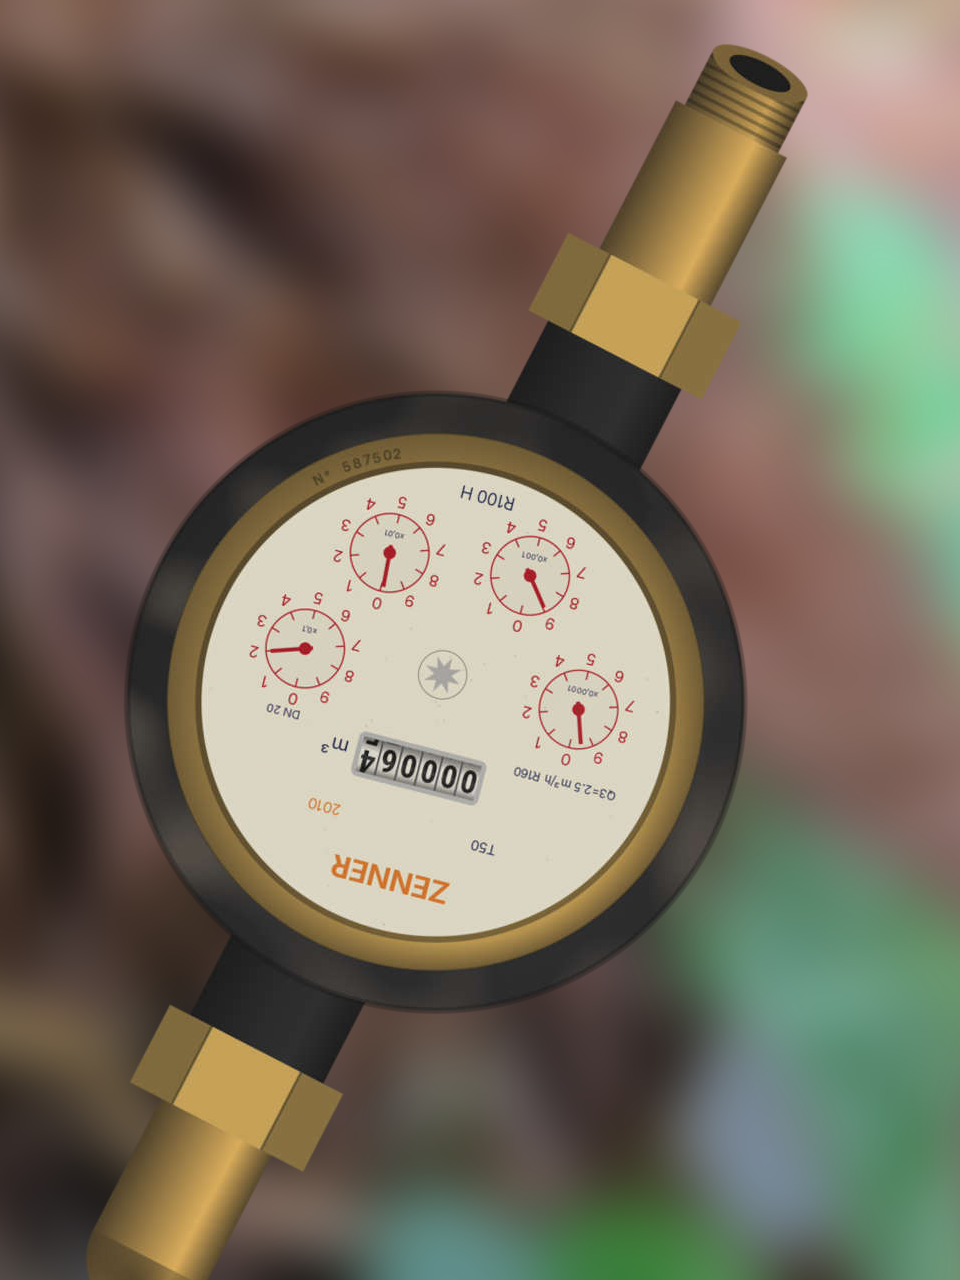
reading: 64.1989 (m³)
